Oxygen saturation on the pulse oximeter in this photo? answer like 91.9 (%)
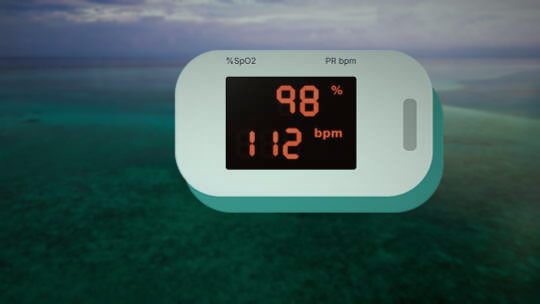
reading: 98 (%)
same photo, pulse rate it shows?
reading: 112 (bpm)
